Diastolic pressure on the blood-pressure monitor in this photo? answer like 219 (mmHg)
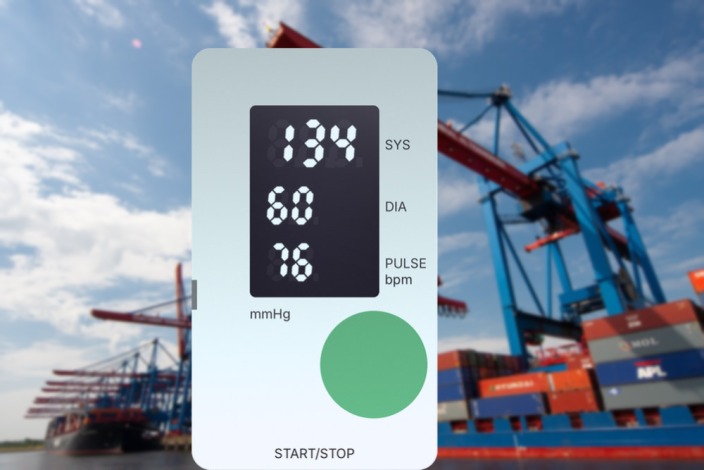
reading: 60 (mmHg)
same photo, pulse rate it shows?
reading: 76 (bpm)
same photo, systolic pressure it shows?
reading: 134 (mmHg)
